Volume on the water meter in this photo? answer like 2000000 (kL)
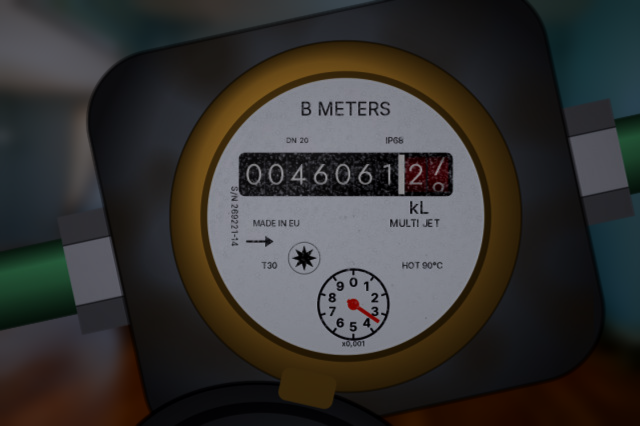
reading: 46061.273 (kL)
